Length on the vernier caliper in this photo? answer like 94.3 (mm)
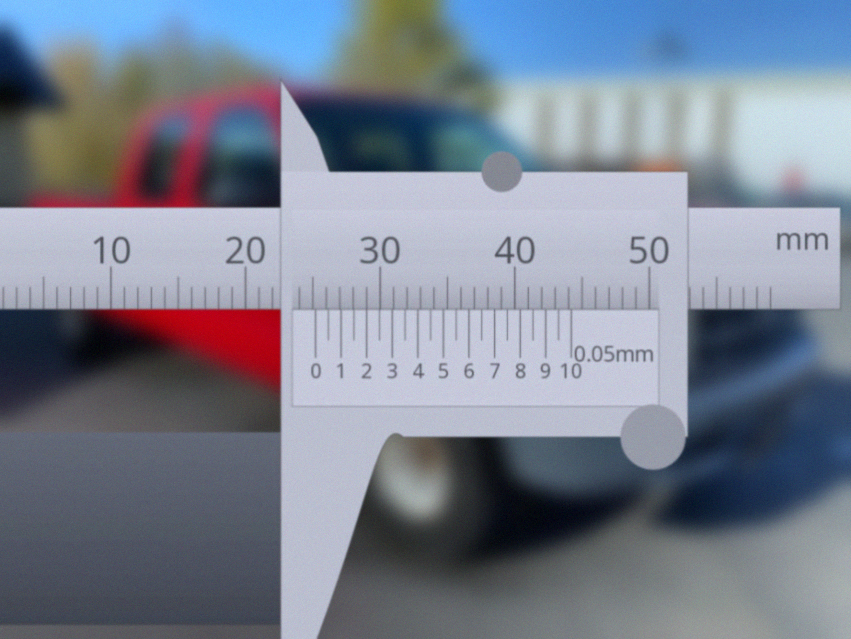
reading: 25.2 (mm)
